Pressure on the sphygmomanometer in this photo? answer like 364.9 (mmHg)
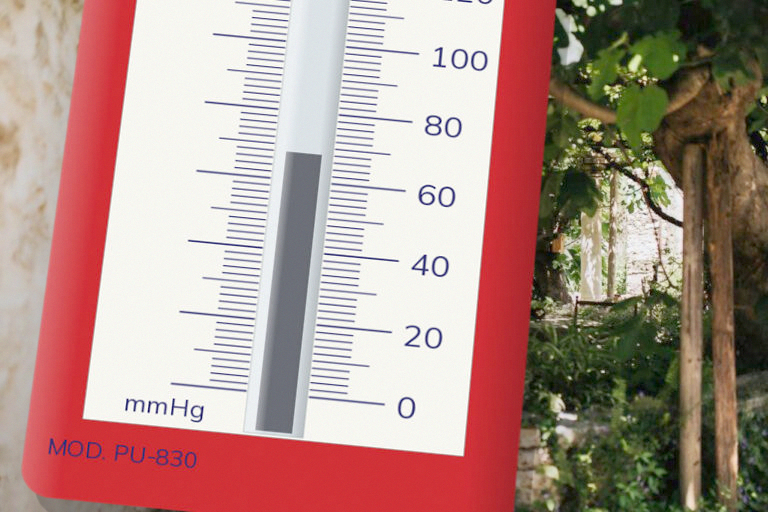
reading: 68 (mmHg)
